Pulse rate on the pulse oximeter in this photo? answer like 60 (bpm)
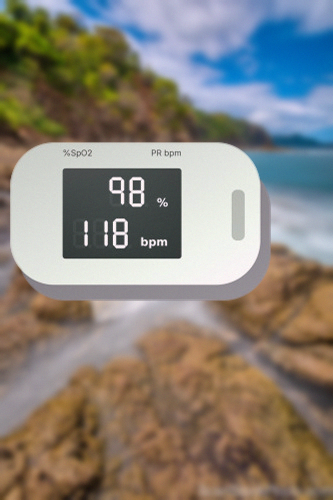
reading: 118 (bpm)
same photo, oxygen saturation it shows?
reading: 98 (%)
